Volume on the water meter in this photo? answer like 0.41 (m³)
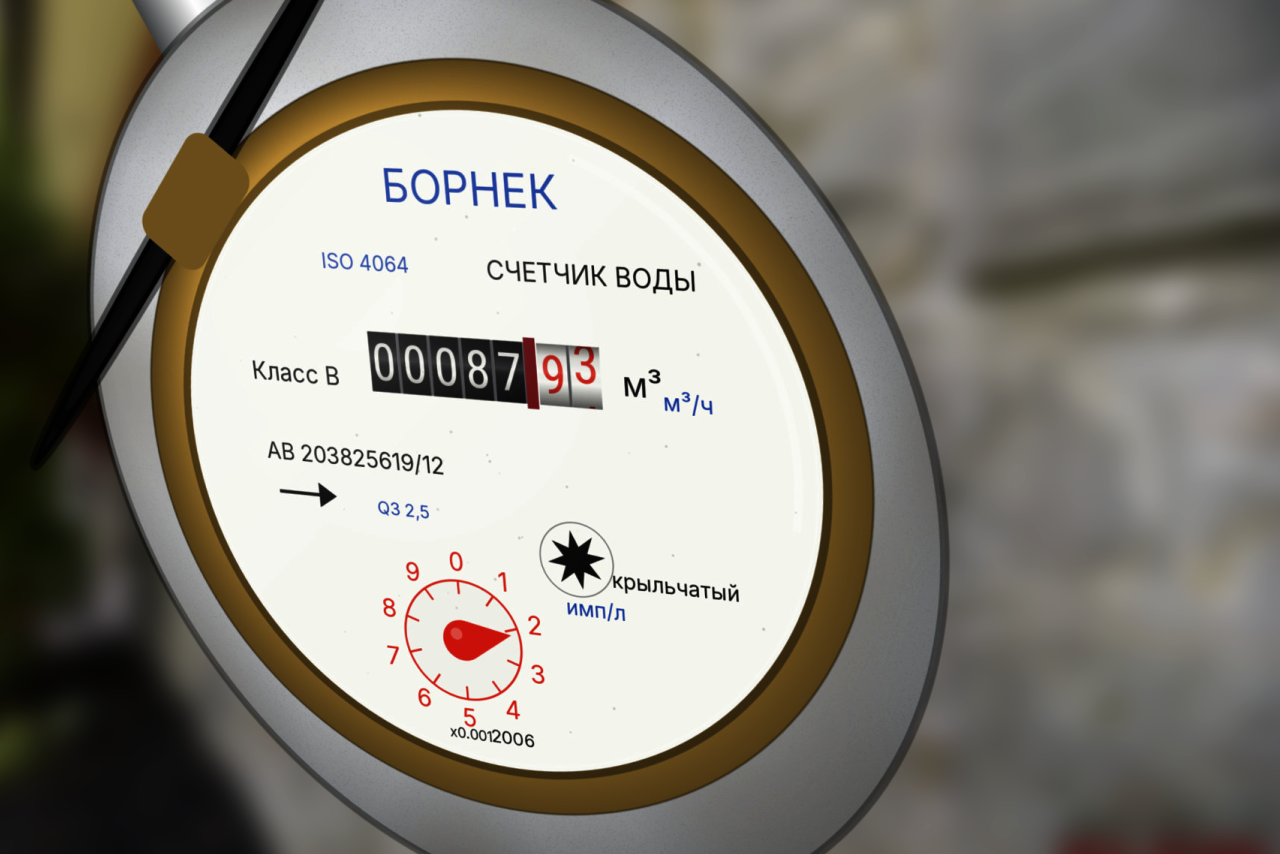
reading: 87.932 (m³)
